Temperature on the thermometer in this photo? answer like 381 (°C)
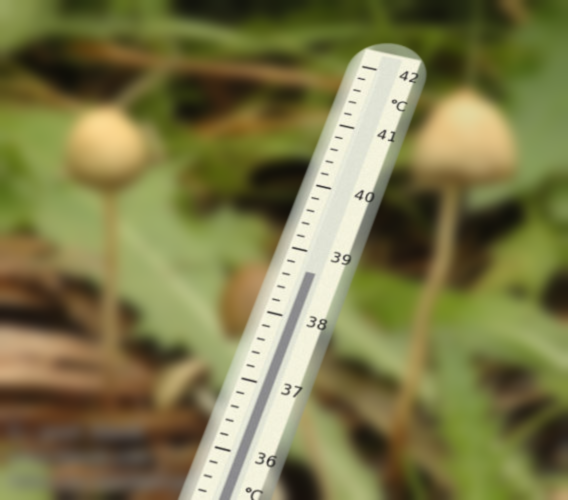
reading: 38.7 (°C)
